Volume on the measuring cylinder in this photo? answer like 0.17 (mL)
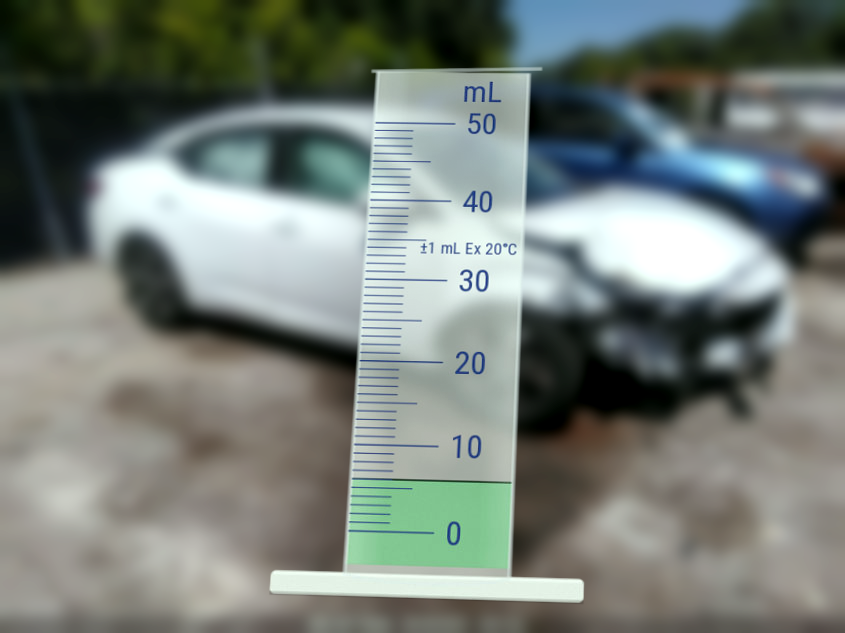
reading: 6 (mL)
